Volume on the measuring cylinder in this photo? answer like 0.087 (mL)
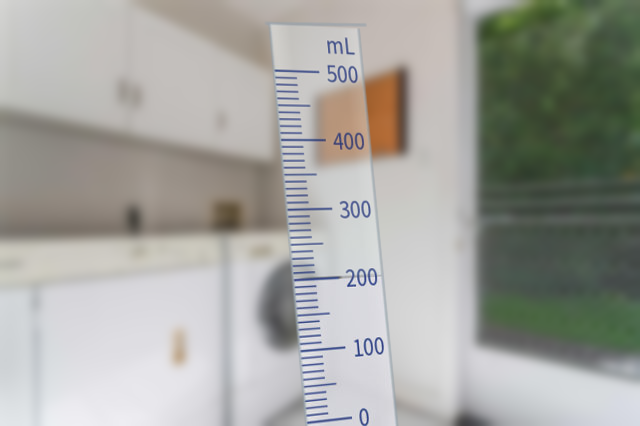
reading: 200 (mL)
